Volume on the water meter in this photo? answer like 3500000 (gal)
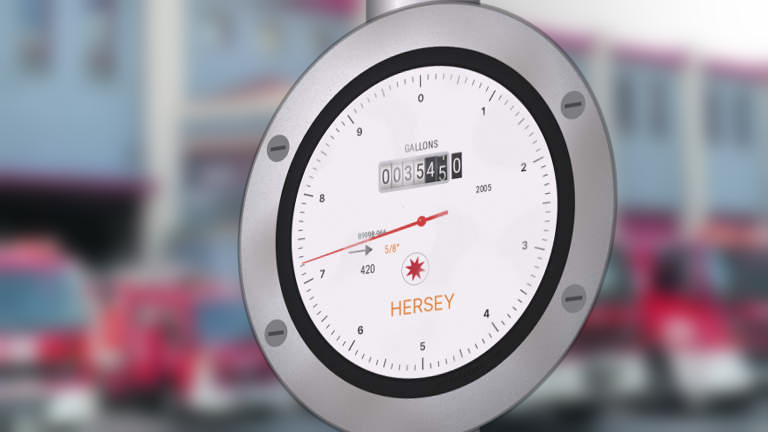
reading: 35447.2 (gal)
